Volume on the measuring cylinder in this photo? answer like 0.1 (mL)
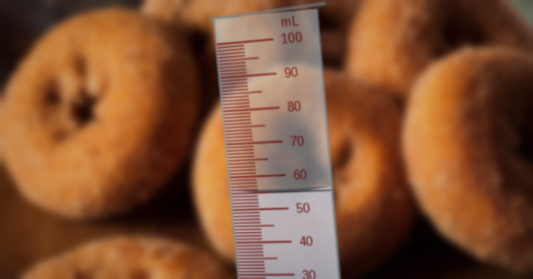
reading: 55 (mL)
